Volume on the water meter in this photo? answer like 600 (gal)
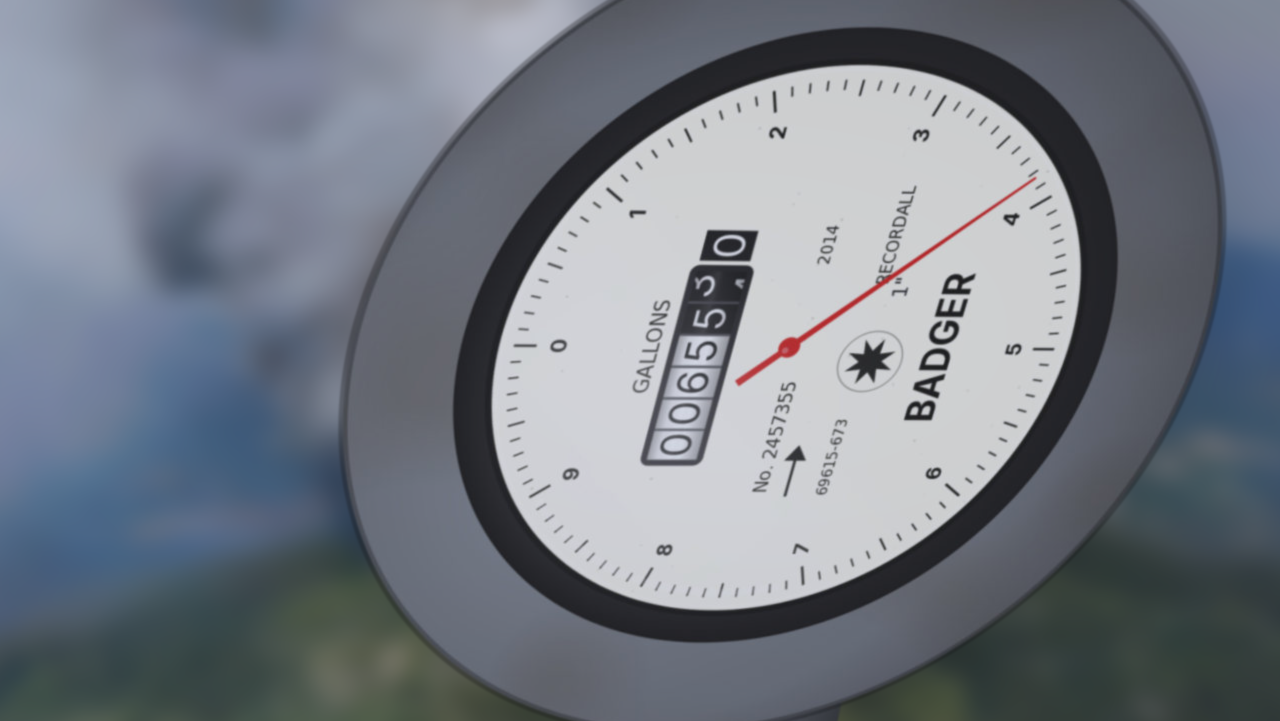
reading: 65533.8 (gal)
